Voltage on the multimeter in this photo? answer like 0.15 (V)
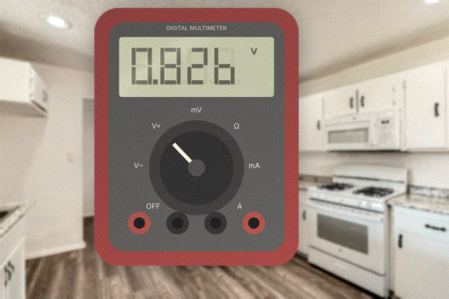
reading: 0.826 (V)
